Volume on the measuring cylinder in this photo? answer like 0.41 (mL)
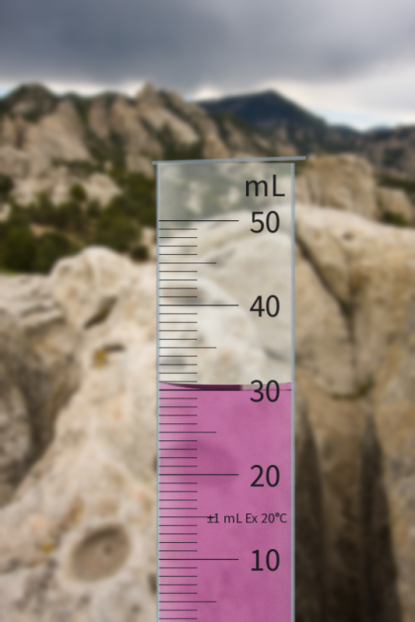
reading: 30 (mL)
